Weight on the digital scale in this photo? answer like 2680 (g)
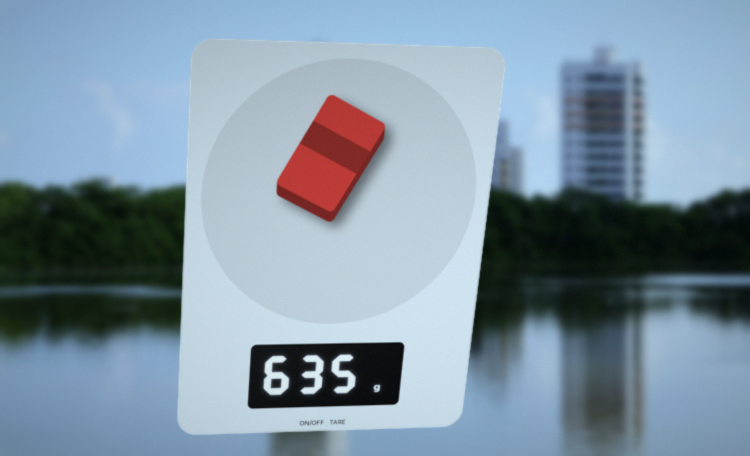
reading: 635 (g)
